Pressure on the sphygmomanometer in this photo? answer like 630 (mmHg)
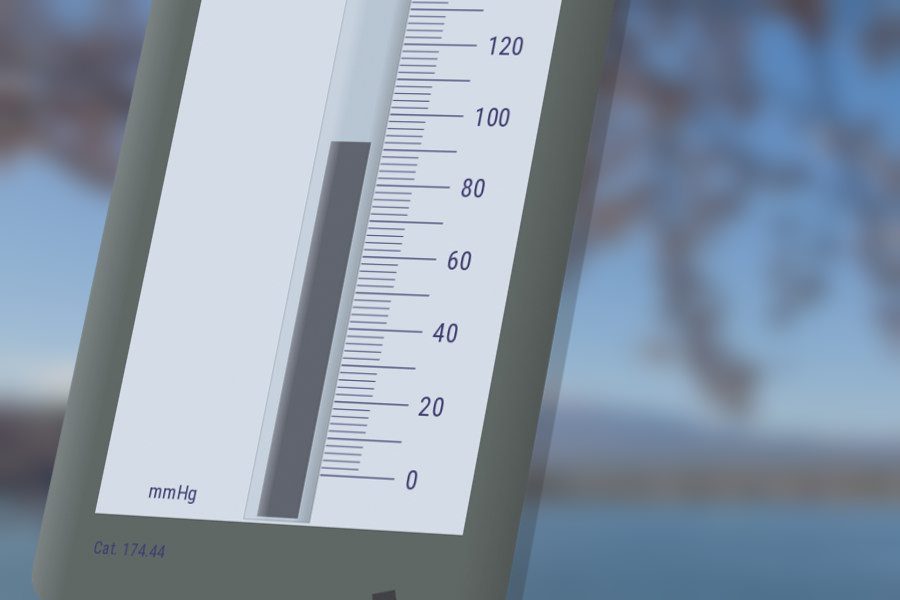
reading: 92 (mmHg)
